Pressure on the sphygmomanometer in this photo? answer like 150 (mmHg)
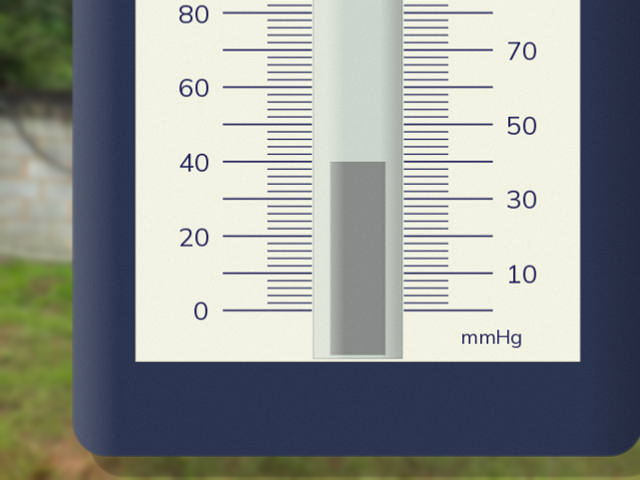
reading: 40 (mmHg)
